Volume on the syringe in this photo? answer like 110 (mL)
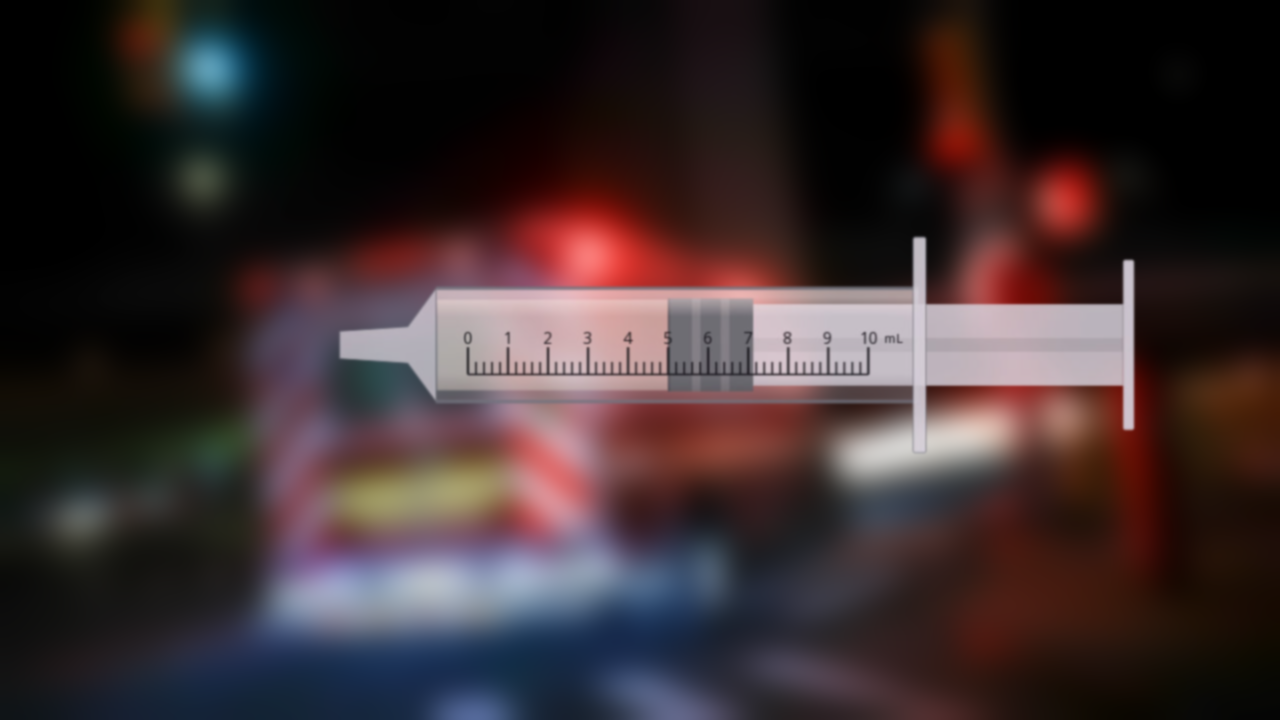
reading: 5 (mL)
